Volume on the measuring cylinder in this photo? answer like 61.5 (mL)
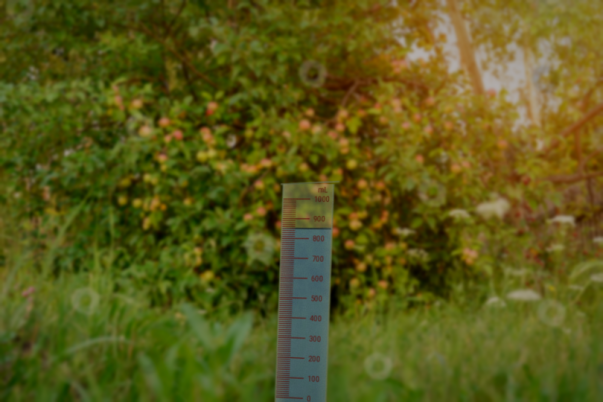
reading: 850 (mL)
